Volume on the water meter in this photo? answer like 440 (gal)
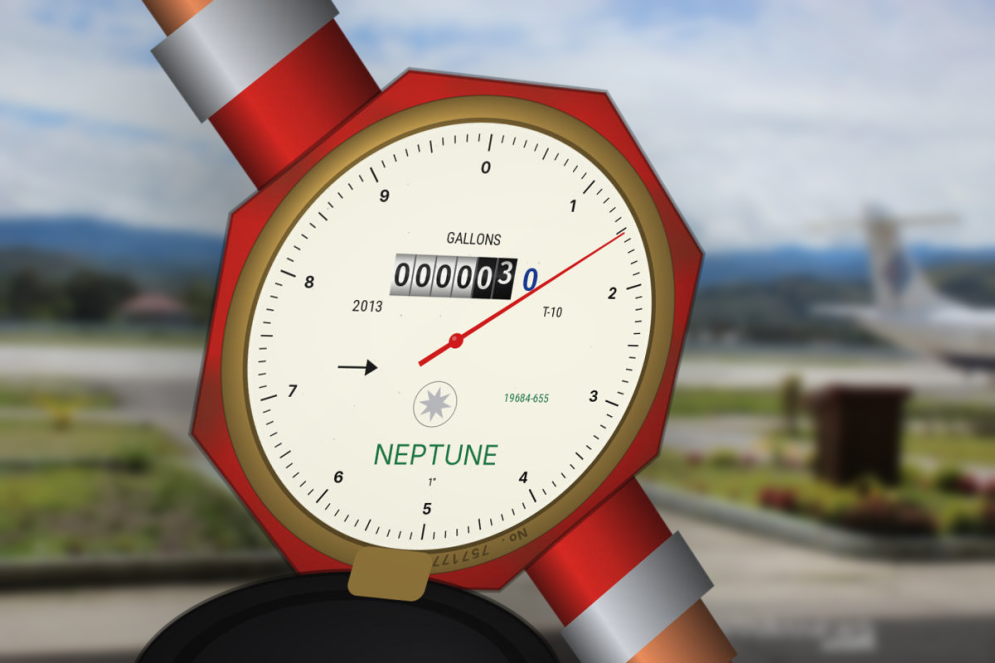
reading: 31.5 (gal)
